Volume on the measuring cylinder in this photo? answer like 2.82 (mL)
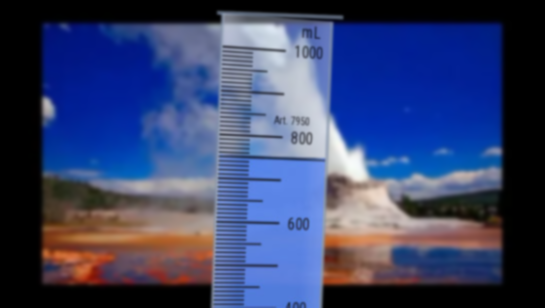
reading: 750 (mL)
